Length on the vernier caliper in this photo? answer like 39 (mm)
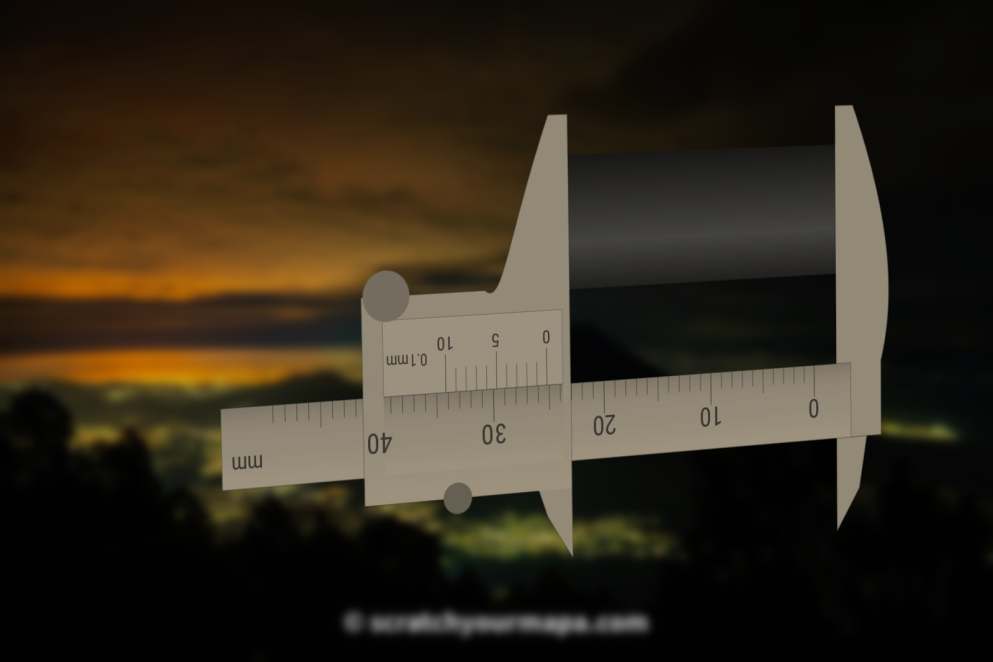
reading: 25.2 (mm)
